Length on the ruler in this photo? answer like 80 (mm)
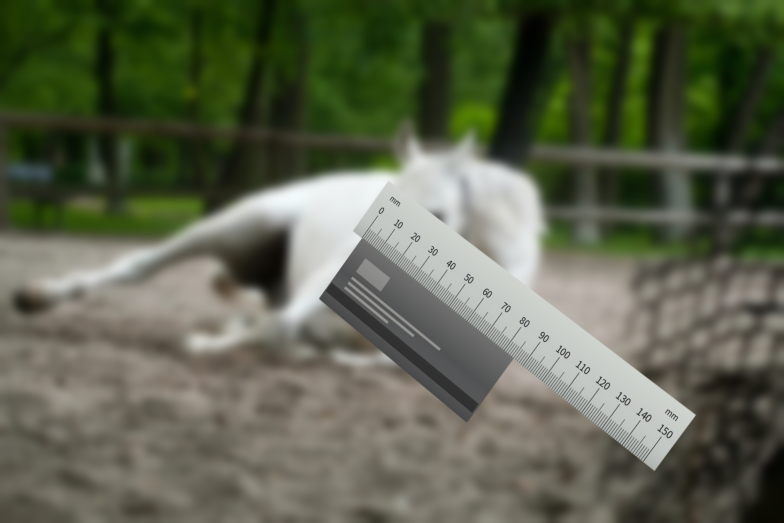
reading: 85 (mm)
